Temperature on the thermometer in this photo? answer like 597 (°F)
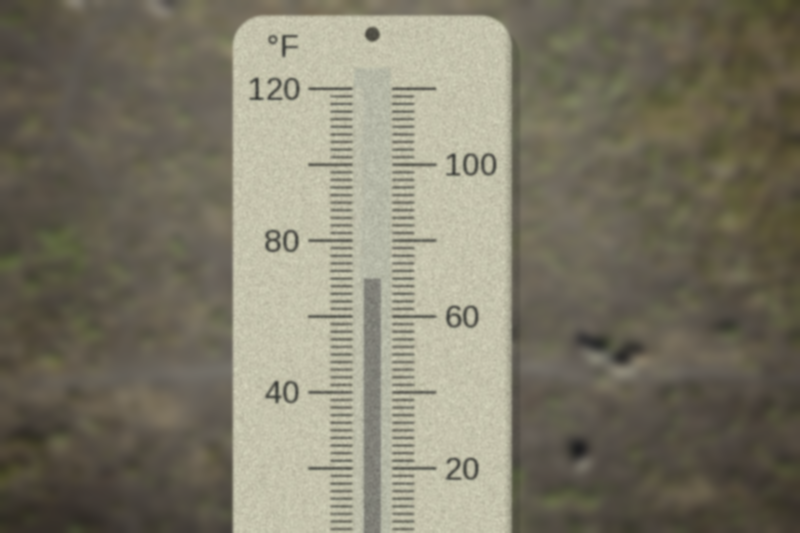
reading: 70 (°F)
